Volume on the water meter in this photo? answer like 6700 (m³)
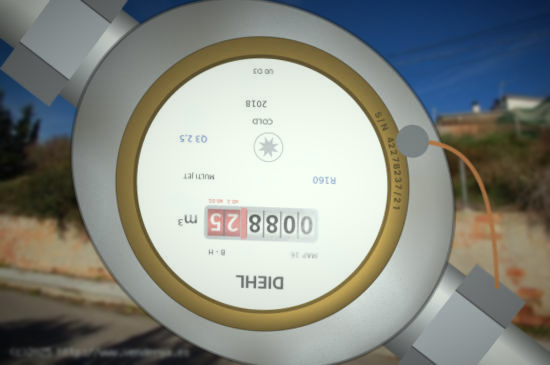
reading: 88.25 (m³)
